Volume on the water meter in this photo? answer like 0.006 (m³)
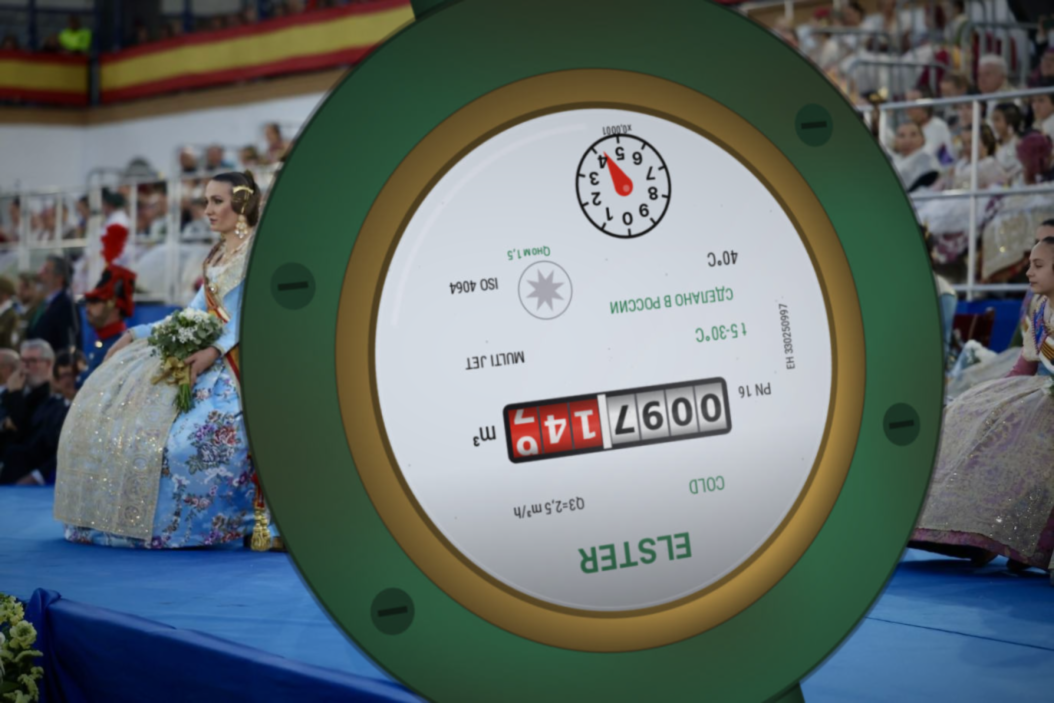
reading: 97.1464 (m³)
